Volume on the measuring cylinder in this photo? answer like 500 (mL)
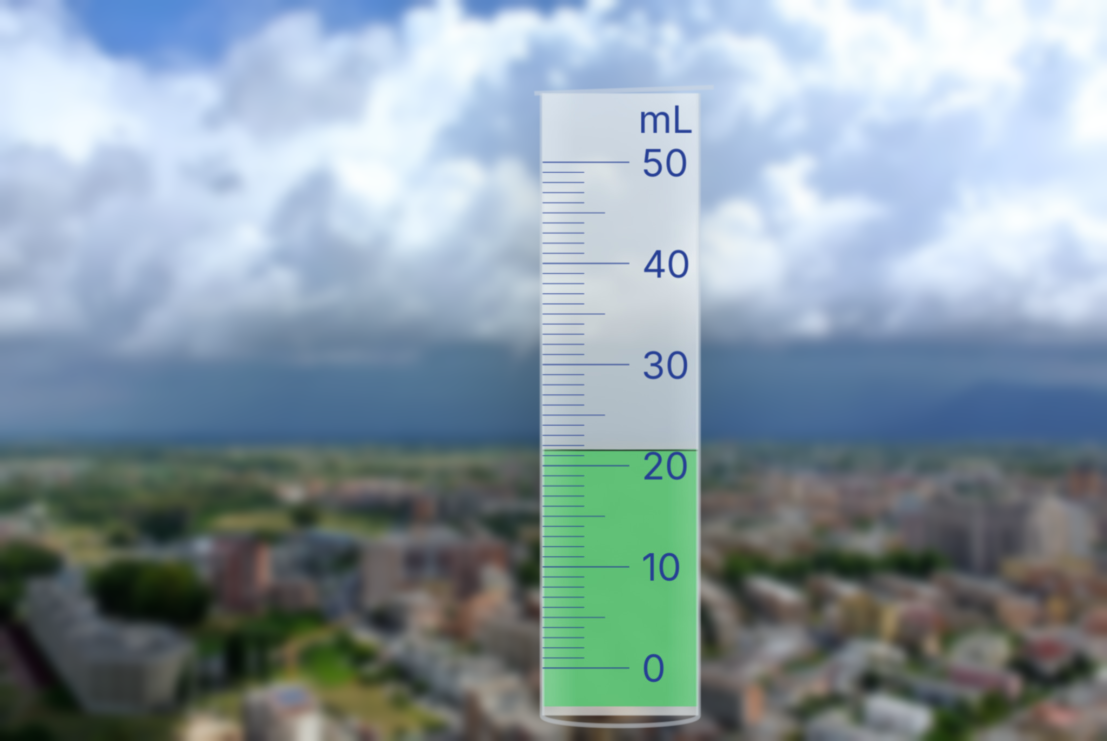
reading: 21.5 (mL)
